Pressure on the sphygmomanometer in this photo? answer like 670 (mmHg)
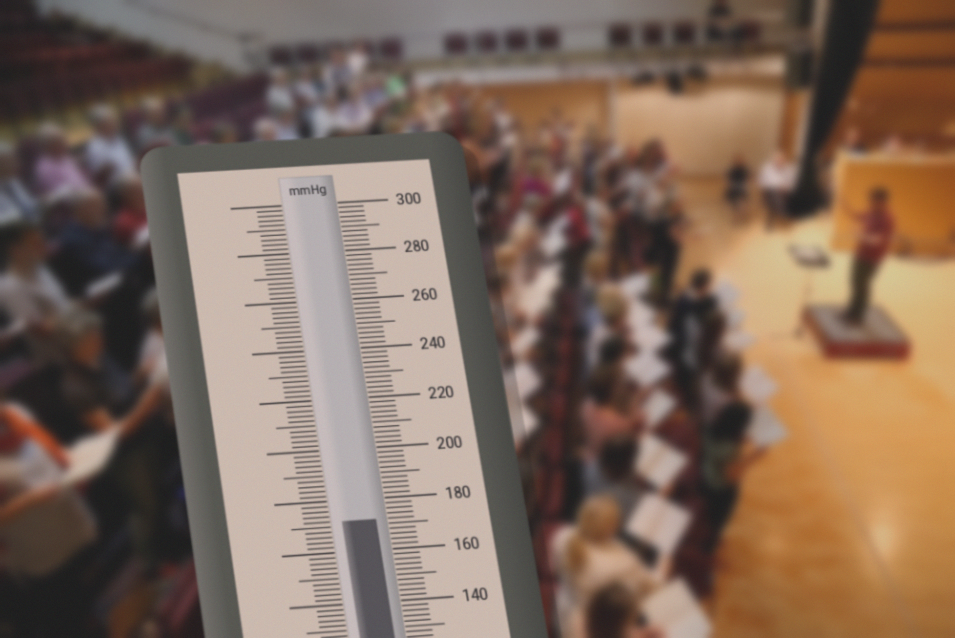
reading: 172 (mmHg)
